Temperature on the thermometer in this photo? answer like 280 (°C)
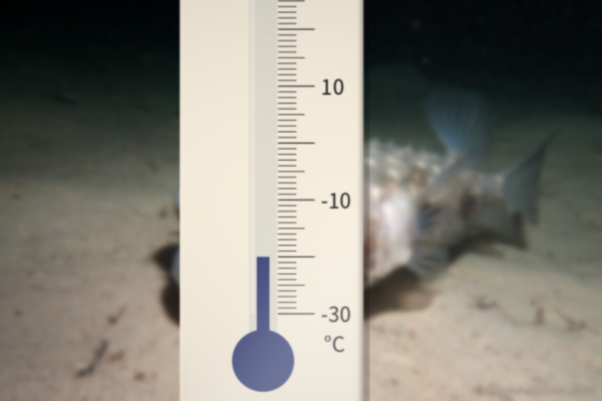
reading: -20 (°C)
